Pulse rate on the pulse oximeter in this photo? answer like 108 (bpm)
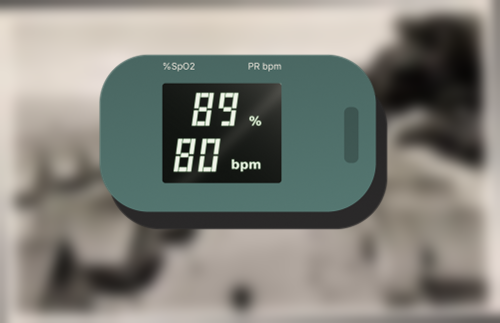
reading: 80 (bpm)
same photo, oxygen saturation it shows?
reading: 89 (%)
